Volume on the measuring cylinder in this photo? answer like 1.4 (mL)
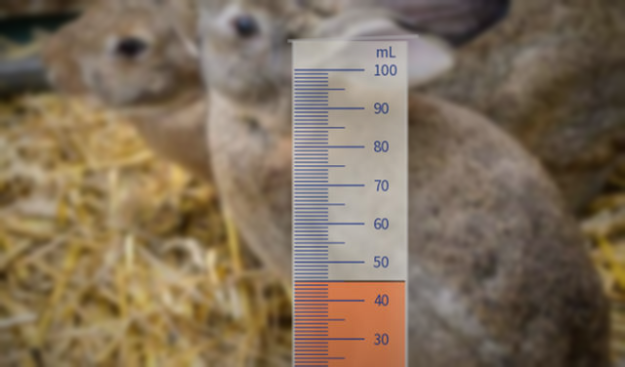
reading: 45 (mL)
